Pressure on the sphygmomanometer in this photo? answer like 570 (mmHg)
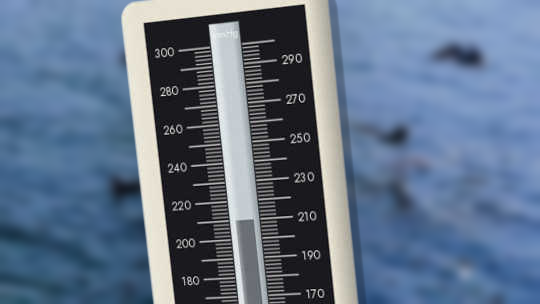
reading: 210 (mmHg)
